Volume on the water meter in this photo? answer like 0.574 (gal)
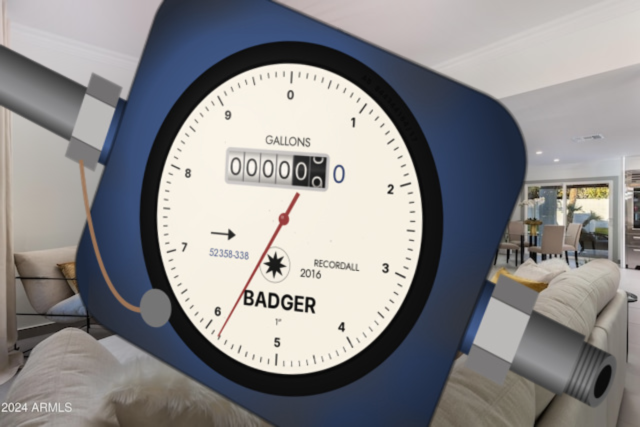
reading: 85.8 (gal)
